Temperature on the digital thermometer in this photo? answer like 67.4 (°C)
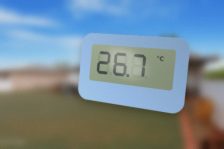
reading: 26.7 (°C)
